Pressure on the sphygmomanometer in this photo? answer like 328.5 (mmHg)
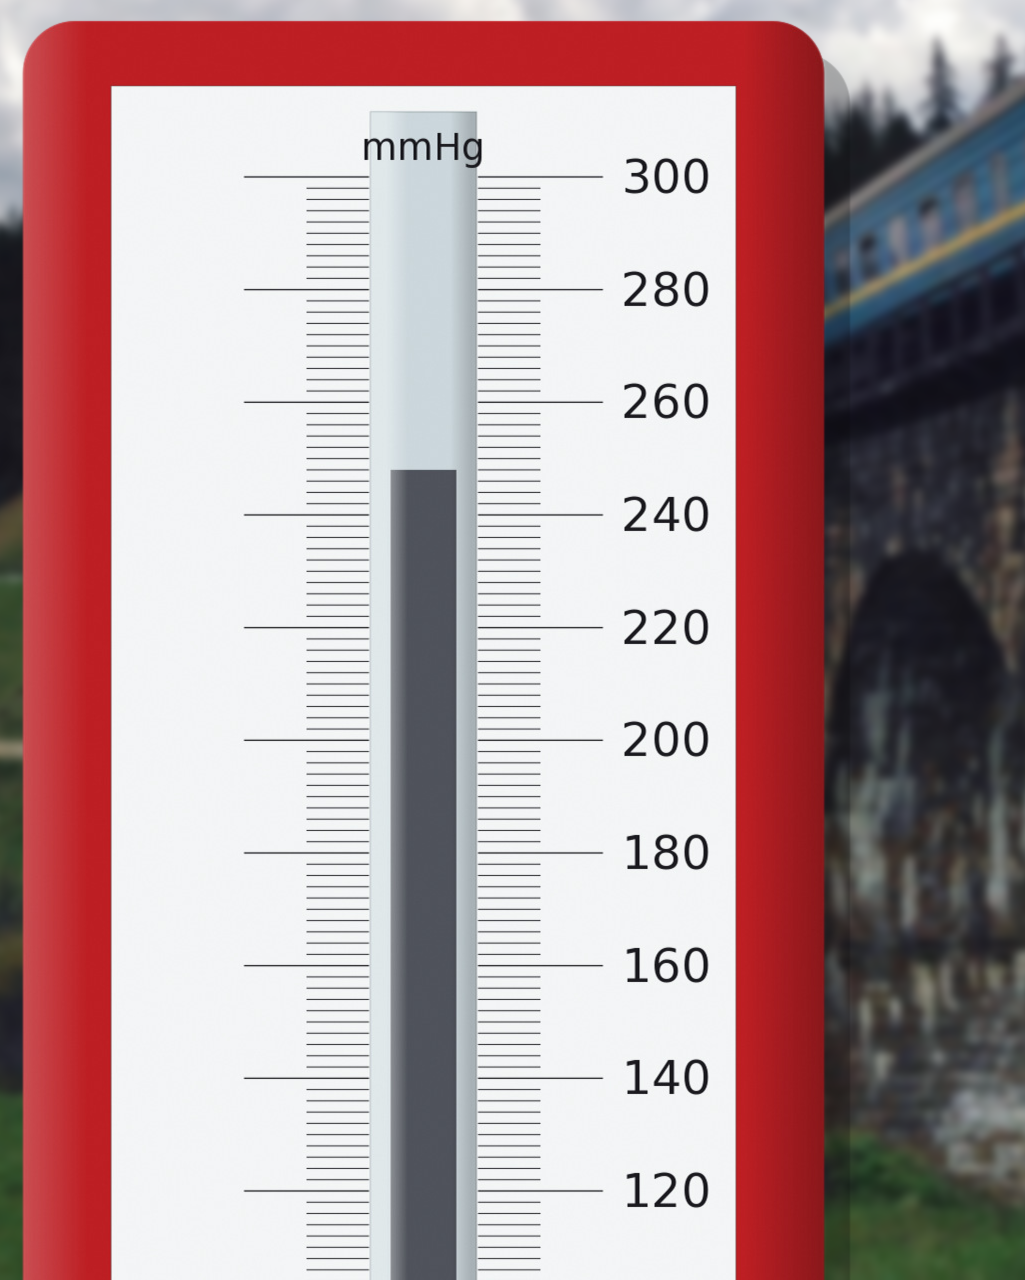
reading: 248 (mmHg)
